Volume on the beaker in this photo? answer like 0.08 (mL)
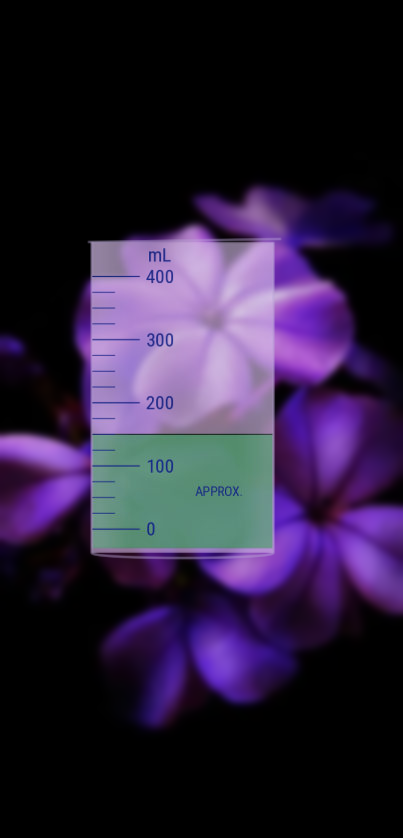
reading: 150 (mL)
